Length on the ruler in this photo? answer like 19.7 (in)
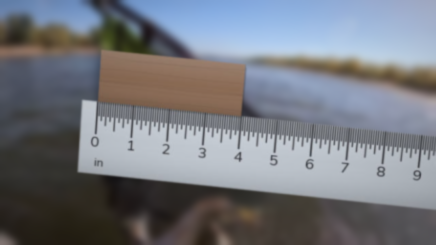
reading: 4 (in)
